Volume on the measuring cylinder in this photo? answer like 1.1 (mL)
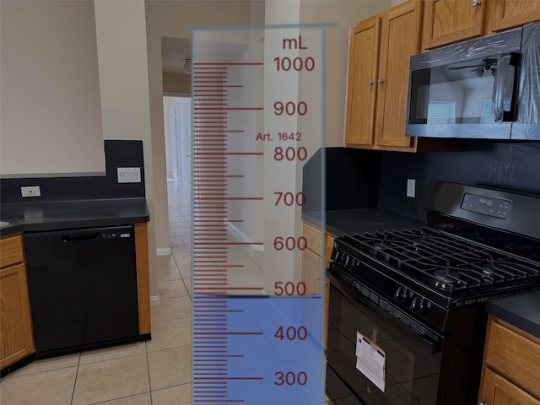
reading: 480 (mL)
